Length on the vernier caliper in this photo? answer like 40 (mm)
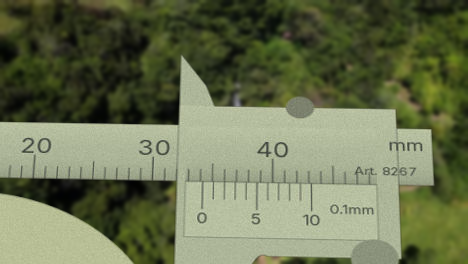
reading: 34.2 (mm)
